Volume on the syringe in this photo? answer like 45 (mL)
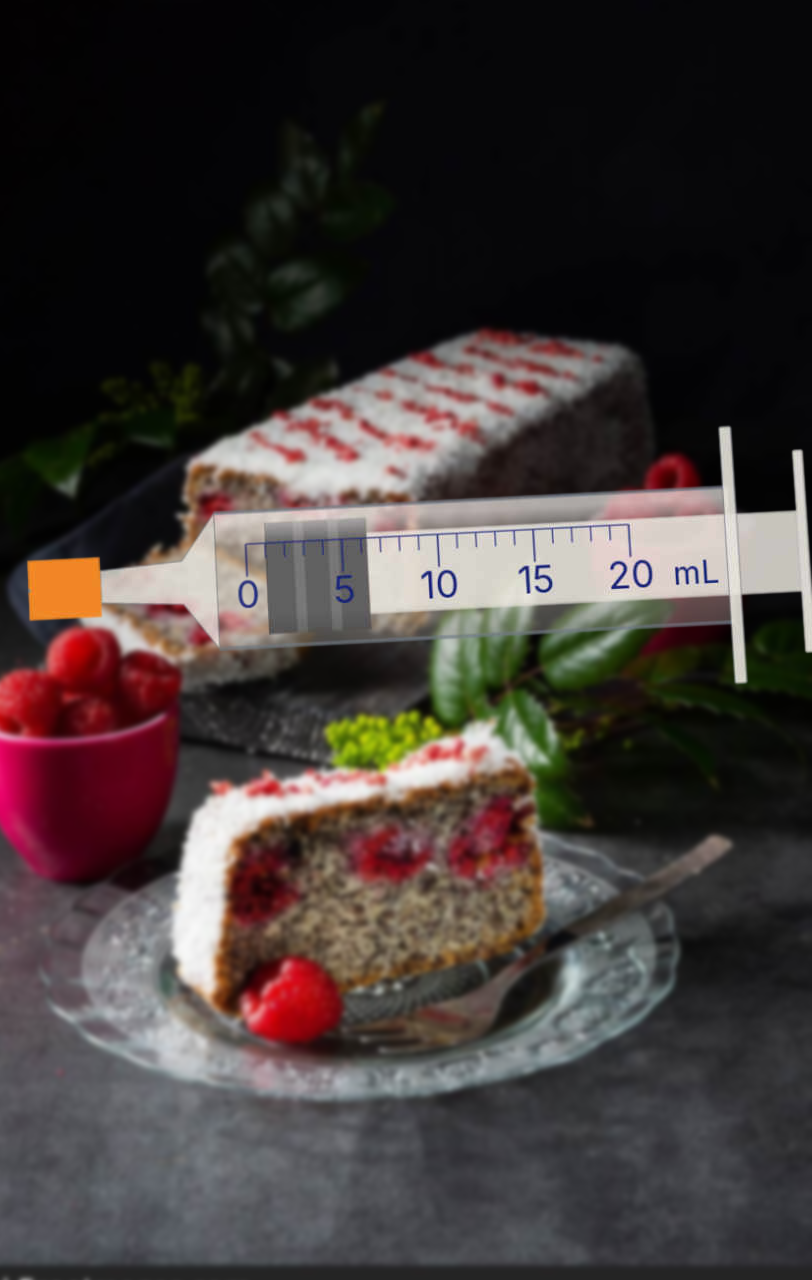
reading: 1 (mL)
